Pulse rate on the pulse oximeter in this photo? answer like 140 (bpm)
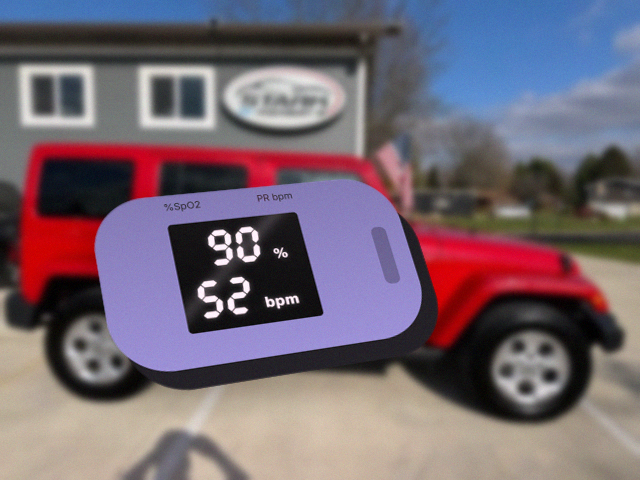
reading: 52 (bpm)
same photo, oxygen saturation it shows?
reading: 90 (%)
